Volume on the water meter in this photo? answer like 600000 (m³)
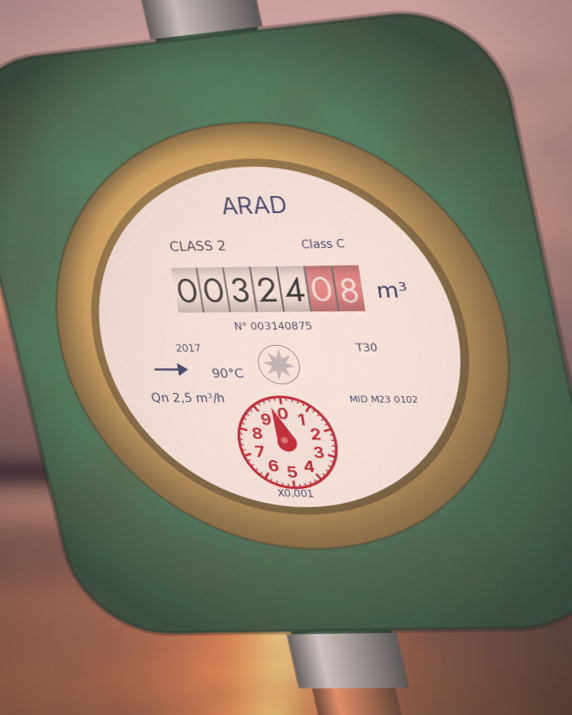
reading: 324.079 (m³)
